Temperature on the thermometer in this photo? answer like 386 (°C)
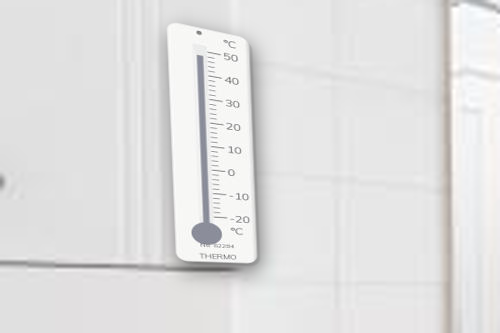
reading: 48 (°C)
